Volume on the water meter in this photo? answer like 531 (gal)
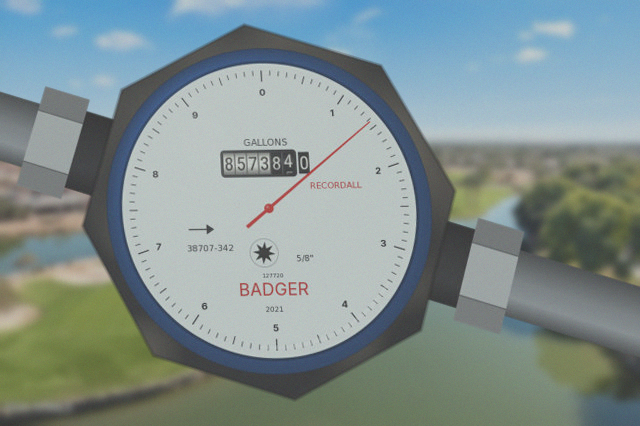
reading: 8573841.4 (gal)
